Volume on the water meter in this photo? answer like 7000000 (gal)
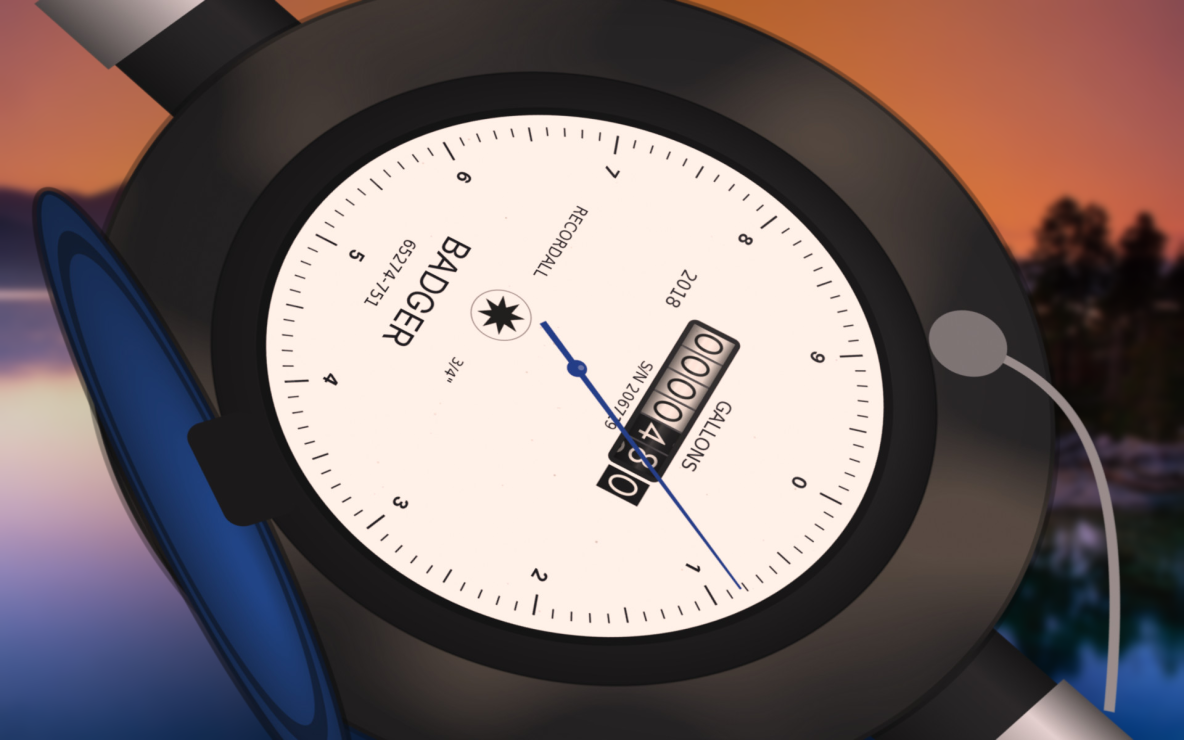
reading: 480.8 (gal)
